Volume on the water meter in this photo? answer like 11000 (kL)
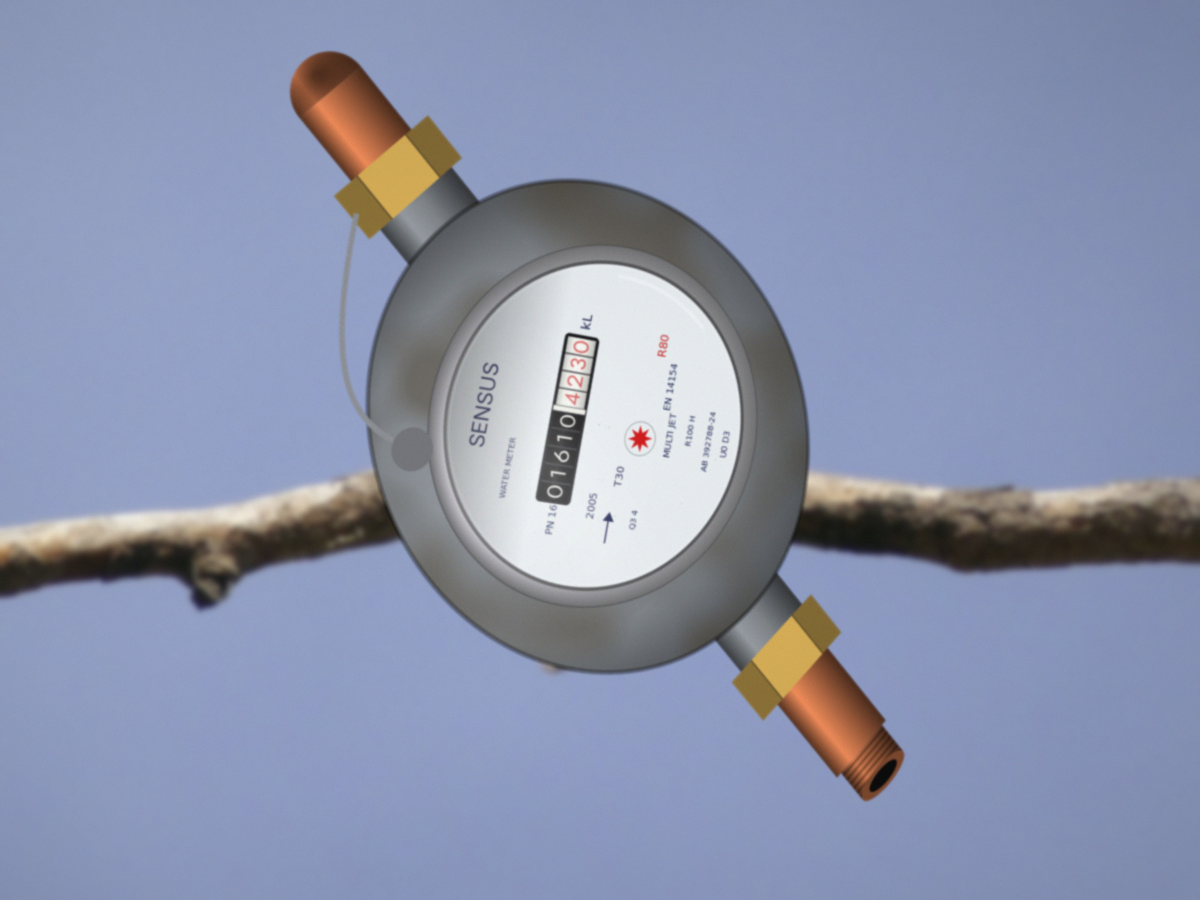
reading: 1610.4230 (kL)
